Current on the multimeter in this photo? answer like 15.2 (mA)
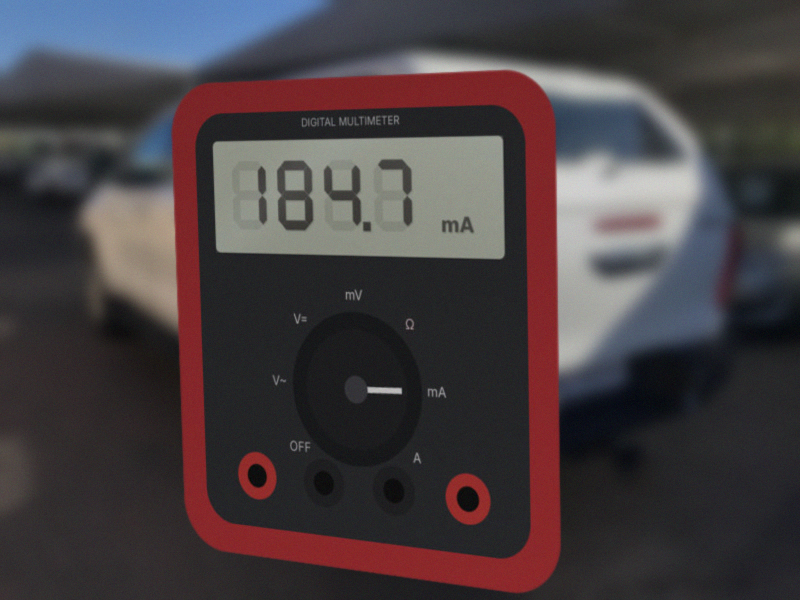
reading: 184.7 (mA)
